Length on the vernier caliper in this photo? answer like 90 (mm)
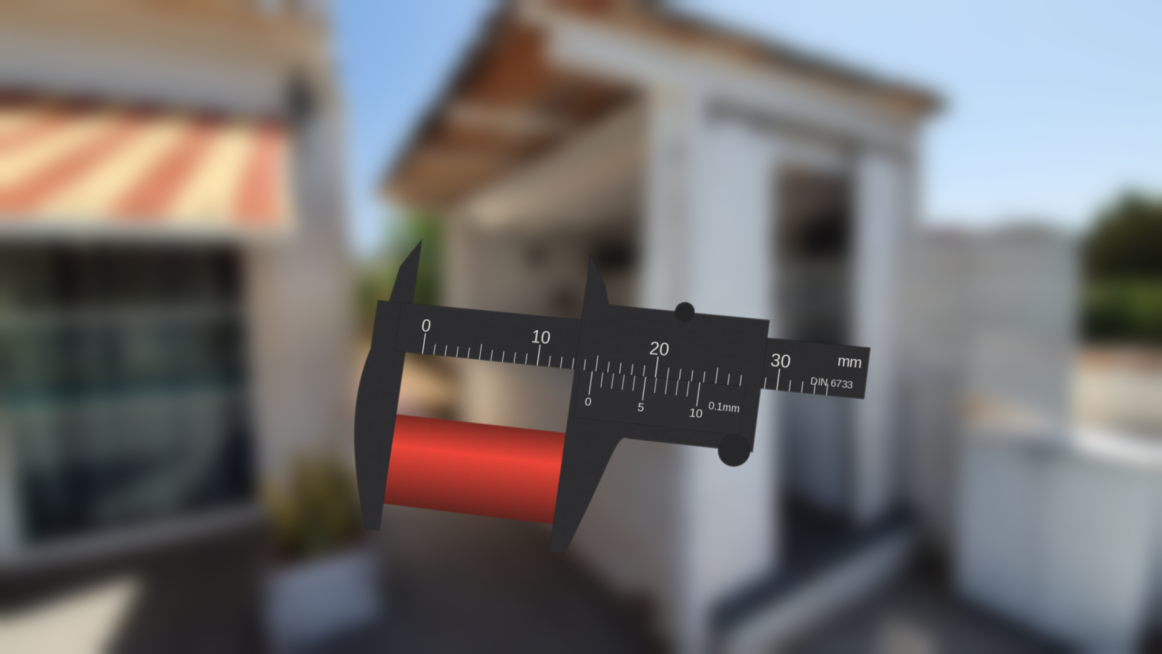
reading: 14.7 (mm)
